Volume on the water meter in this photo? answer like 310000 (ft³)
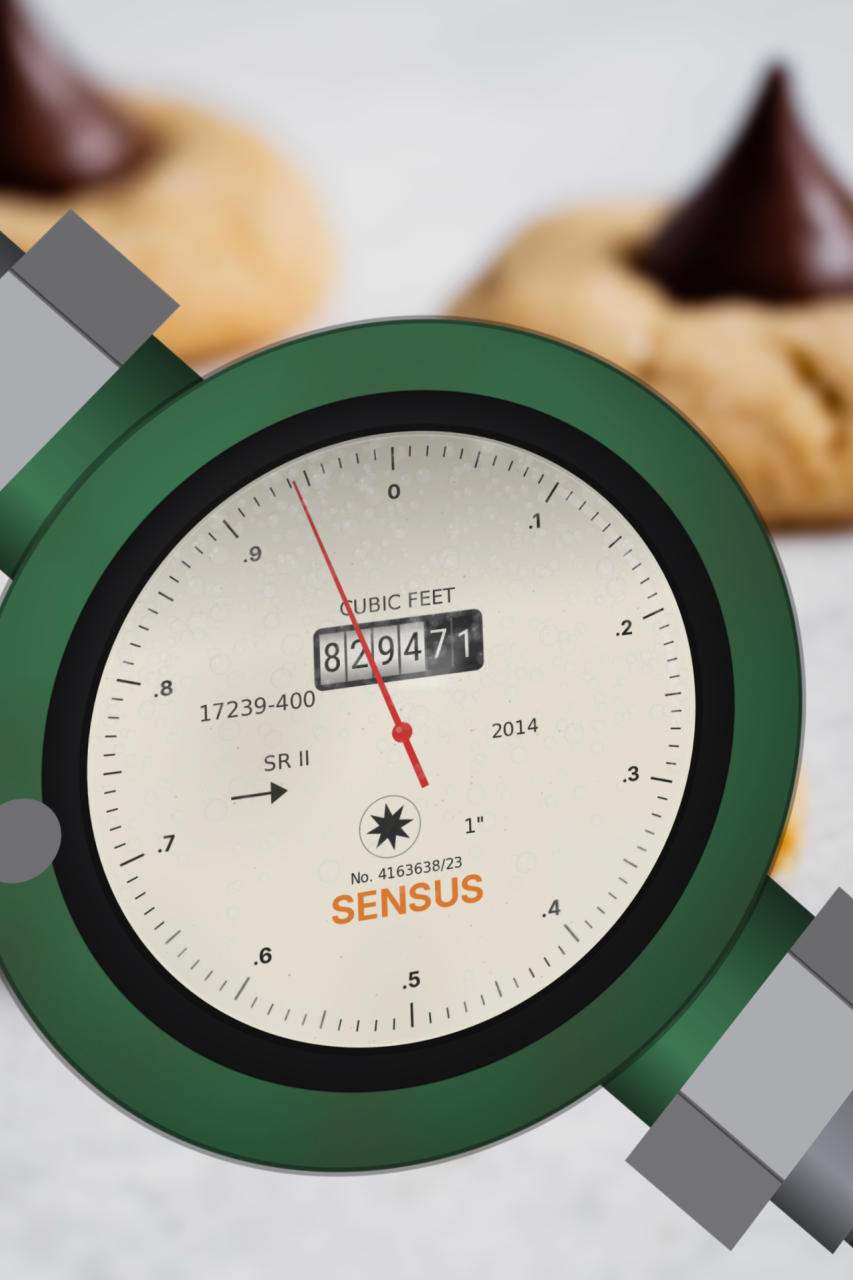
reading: 829470.94 (ft³)
